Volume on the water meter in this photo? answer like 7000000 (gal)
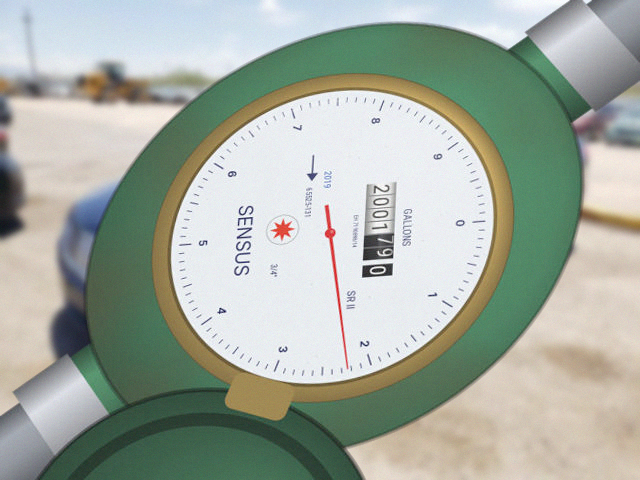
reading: 2001792.2 (gal)
